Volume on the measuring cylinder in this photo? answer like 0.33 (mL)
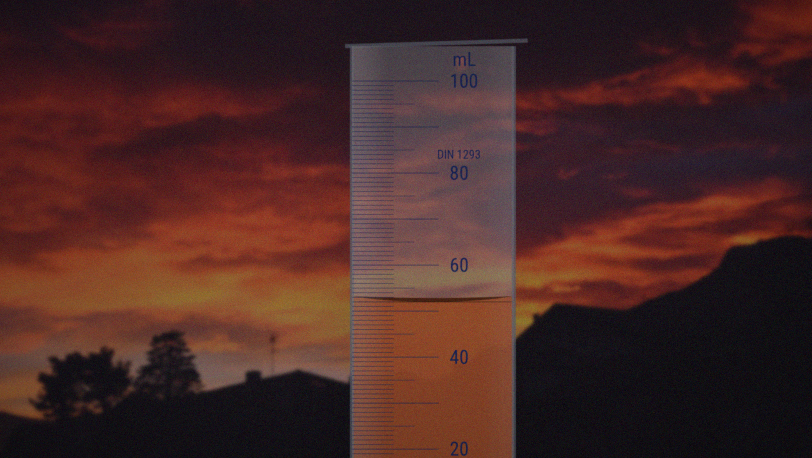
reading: 52 (mL)
